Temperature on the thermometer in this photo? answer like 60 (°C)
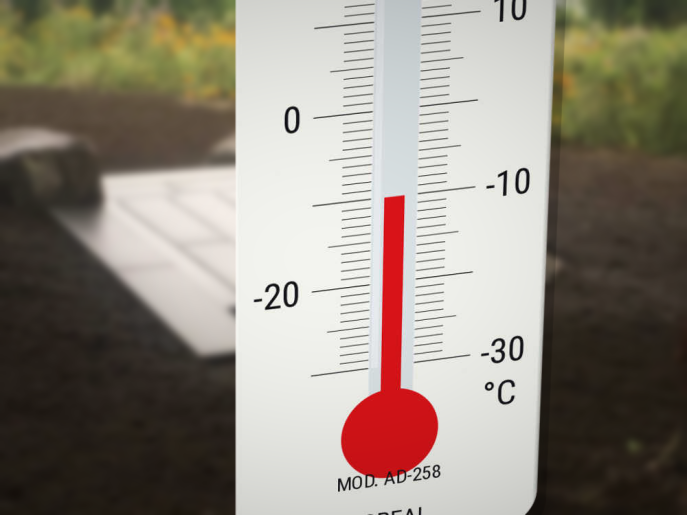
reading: -10 (°C)
